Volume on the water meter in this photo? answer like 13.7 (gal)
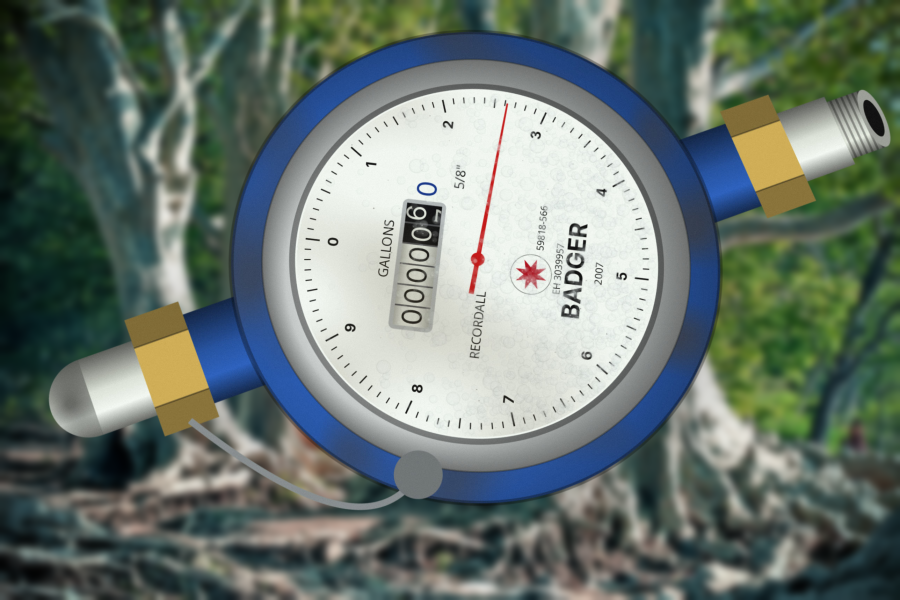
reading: 62.6 (gal)
